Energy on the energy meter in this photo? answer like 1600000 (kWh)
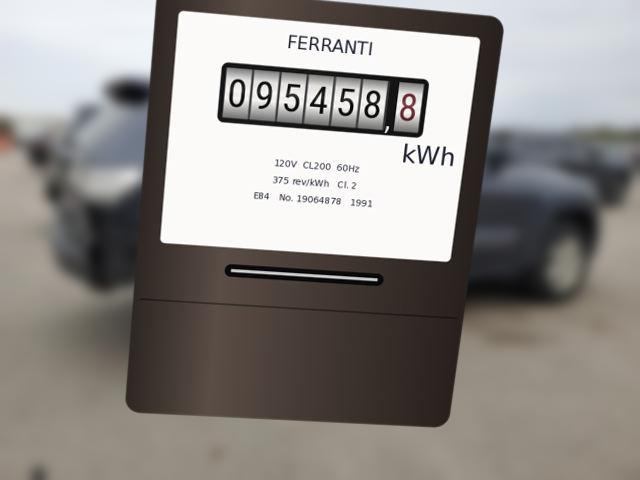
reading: 95458.8 (kWh)
